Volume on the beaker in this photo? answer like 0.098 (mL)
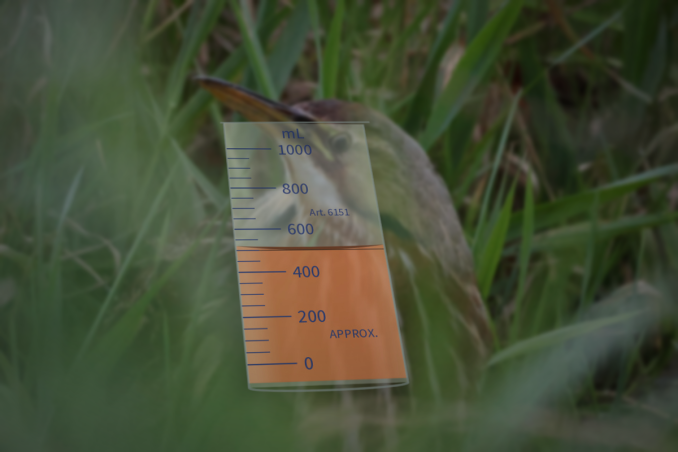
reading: 500 (mL)
